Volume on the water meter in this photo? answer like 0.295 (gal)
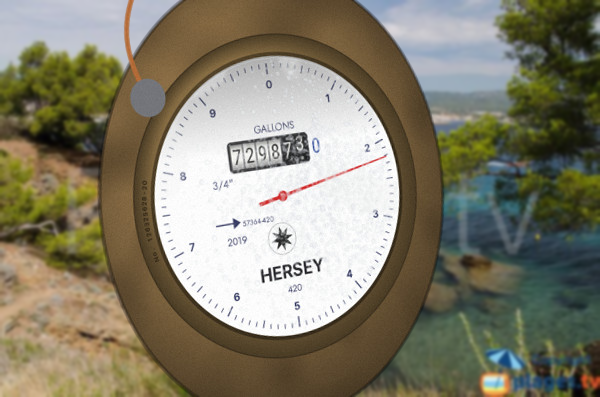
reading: 7298732.2 (gal)
